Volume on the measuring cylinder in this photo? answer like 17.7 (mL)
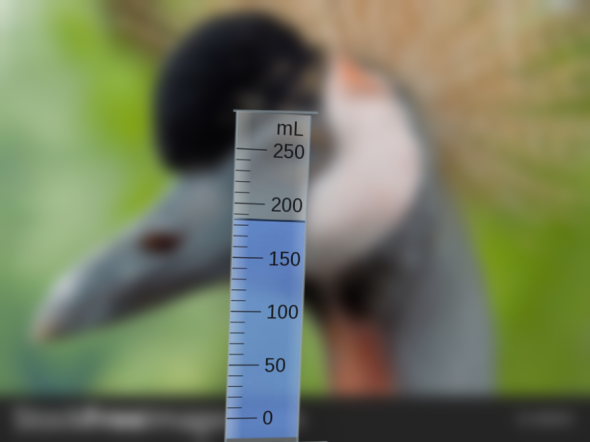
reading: 185 (mL)
